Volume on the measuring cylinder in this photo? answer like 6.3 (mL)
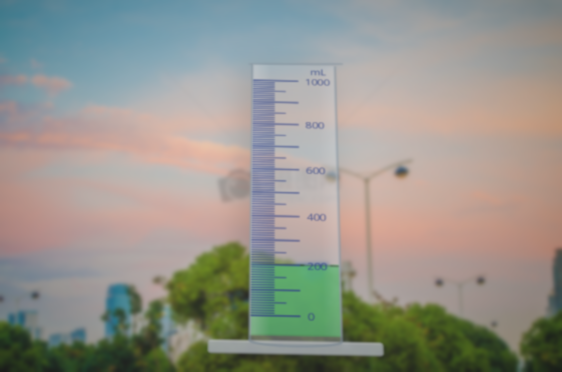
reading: 200 (mL)
